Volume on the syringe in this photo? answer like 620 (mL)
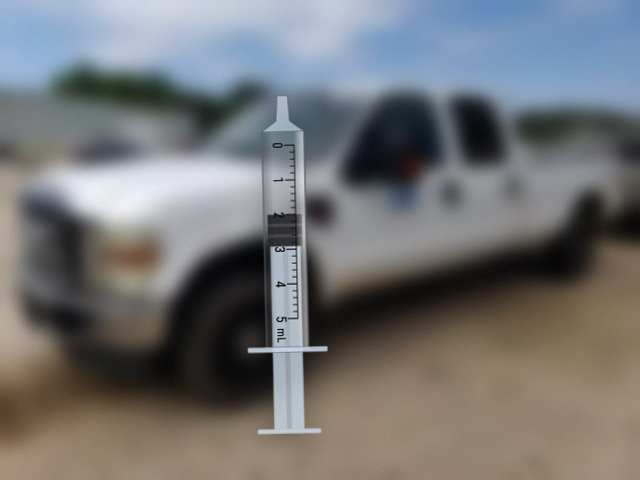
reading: 2 (mL)
